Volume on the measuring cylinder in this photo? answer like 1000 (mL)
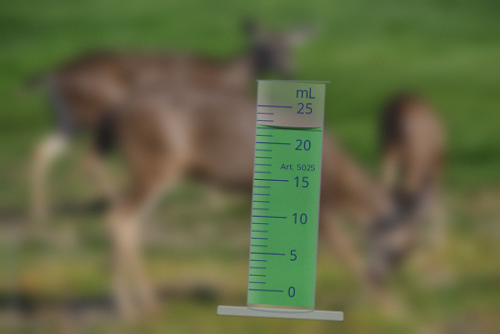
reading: 22 (mL)
